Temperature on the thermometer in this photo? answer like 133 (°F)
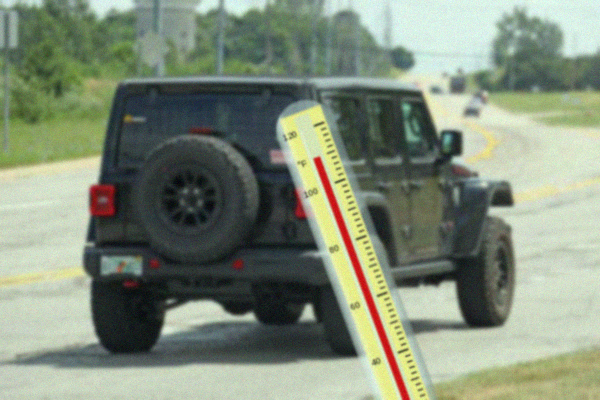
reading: 110 (°F)
